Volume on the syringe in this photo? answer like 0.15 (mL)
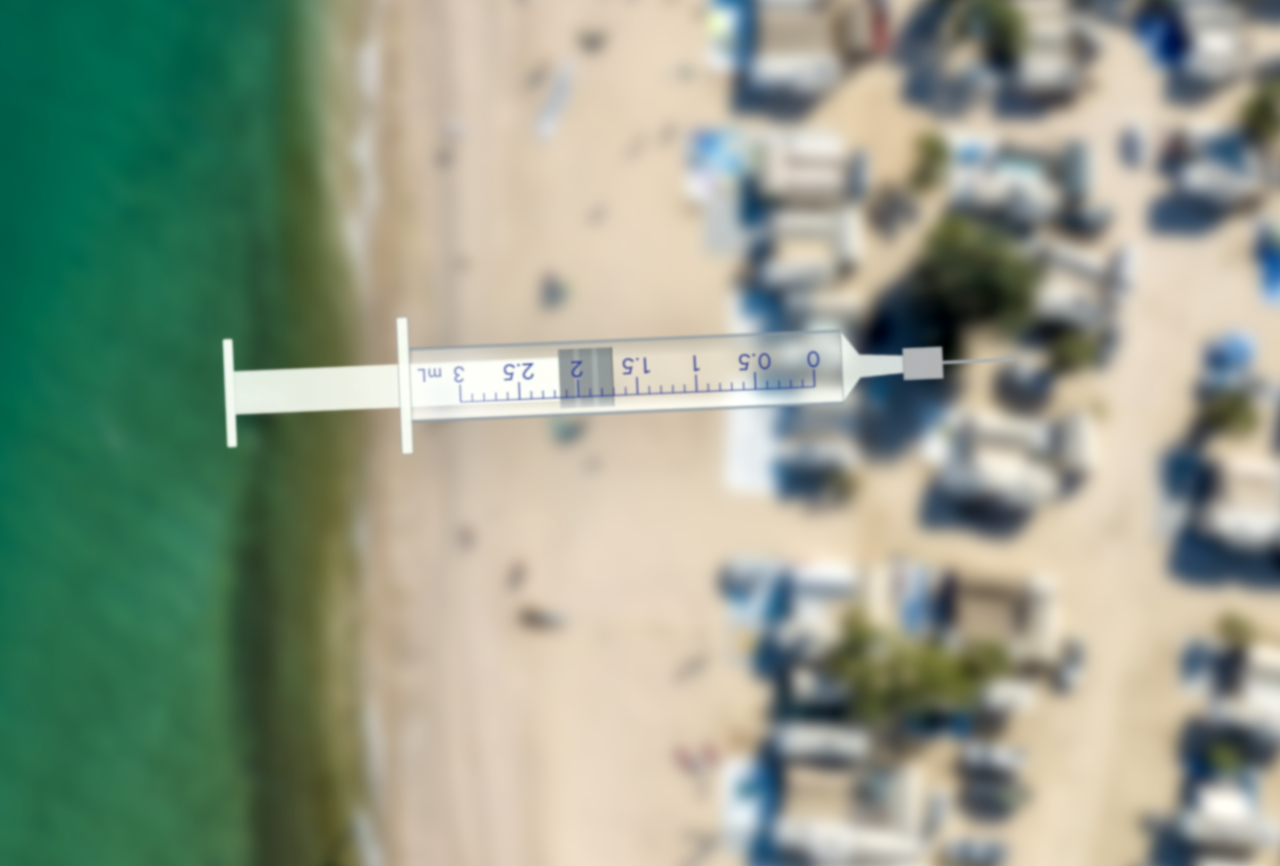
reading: 1.7 (mL)
